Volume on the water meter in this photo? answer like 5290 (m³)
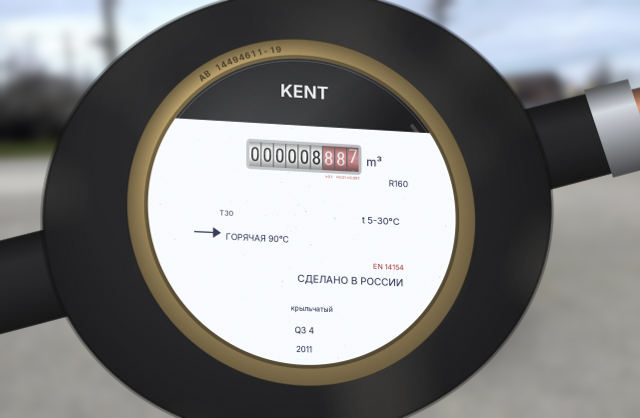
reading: 8.887 (m³)
